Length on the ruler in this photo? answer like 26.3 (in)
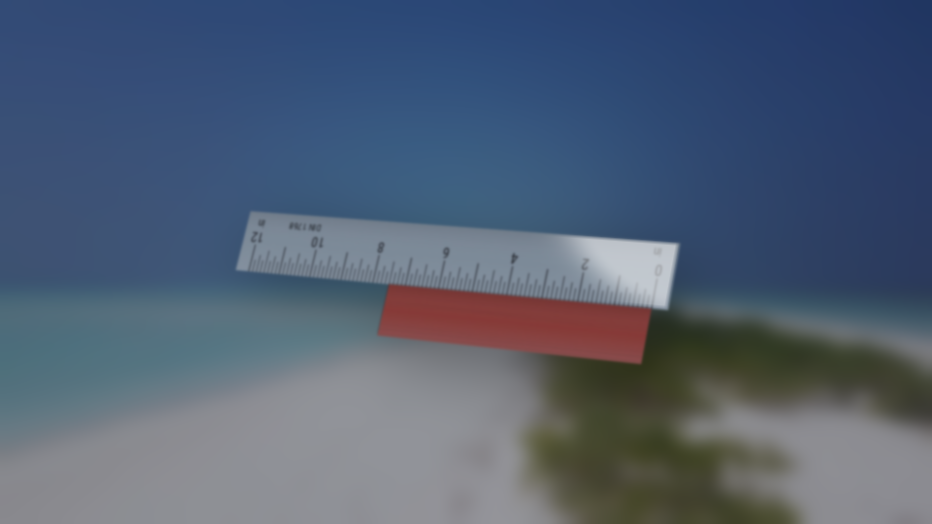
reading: 7.5 (in)
